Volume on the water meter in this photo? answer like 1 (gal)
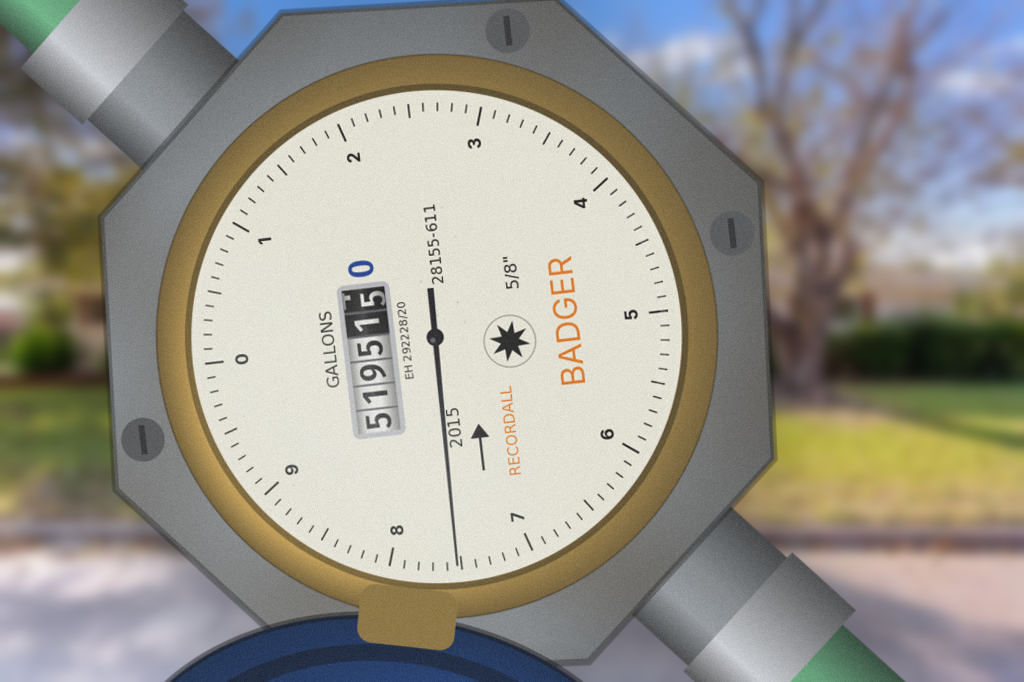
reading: 5195147.5 (gal)
